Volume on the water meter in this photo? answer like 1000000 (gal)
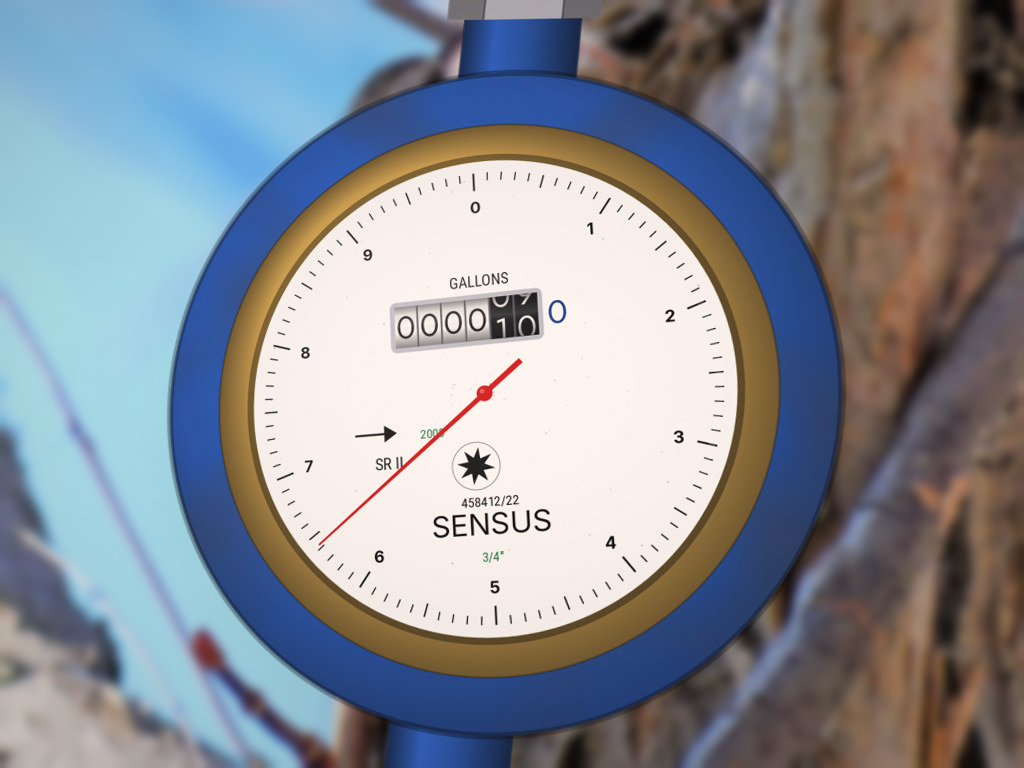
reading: 96.4 (gal)
